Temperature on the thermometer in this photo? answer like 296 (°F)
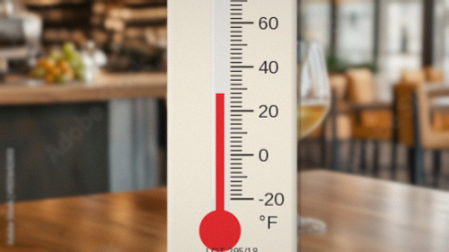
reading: 28 (°F)
